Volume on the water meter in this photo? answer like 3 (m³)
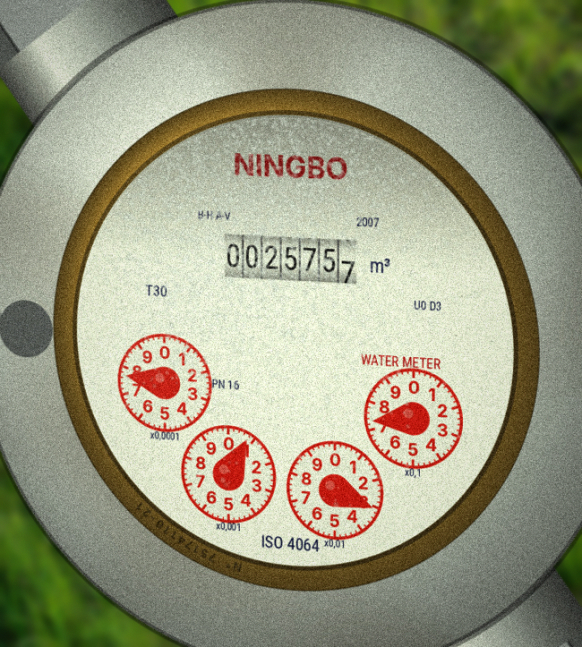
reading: 25756.7307 (m³)
